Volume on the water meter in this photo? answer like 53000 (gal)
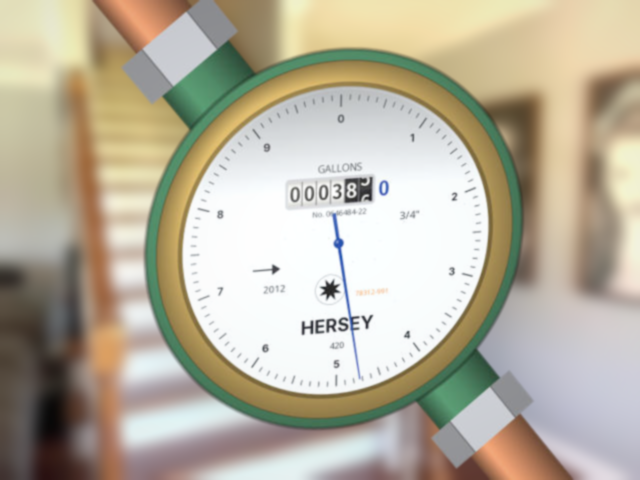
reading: 3854.7 (gal)
